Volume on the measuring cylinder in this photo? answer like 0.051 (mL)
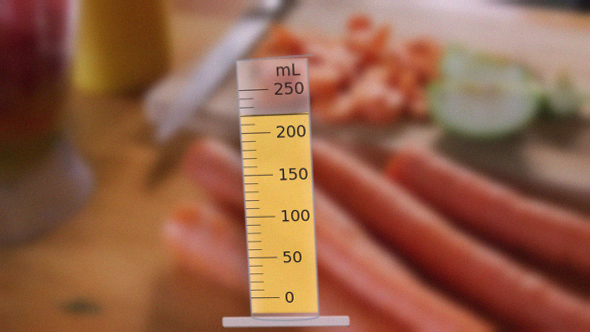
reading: 220 (mL)
